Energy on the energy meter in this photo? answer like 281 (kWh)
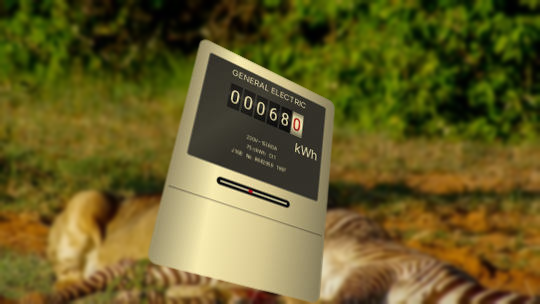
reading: 68.0 (kWh)
